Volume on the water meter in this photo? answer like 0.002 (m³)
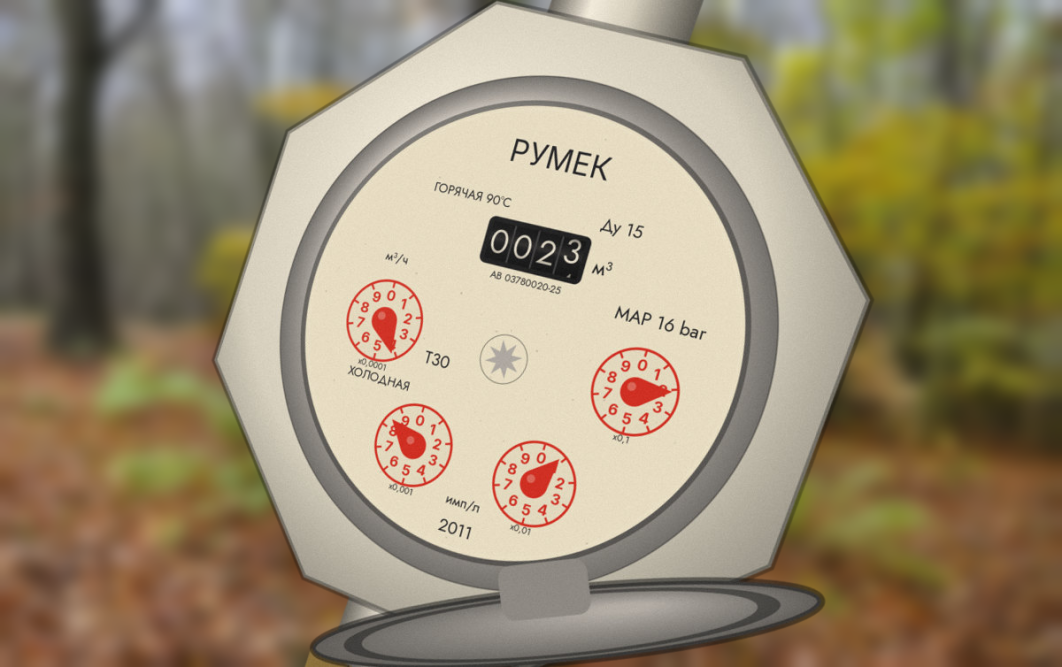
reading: 23.2084 (m³)
